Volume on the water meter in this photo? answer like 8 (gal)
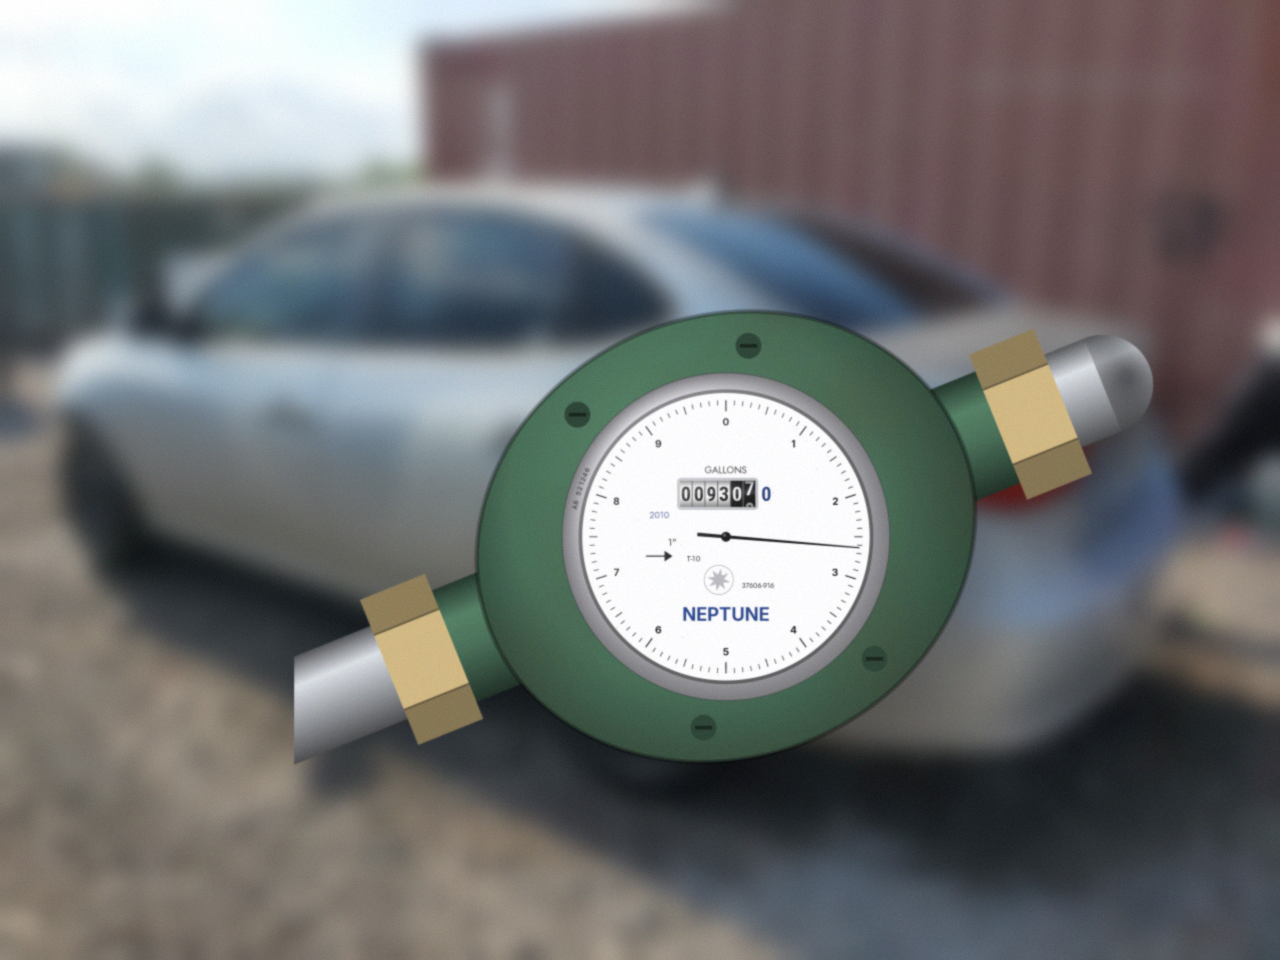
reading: 93072.6 (gal)
